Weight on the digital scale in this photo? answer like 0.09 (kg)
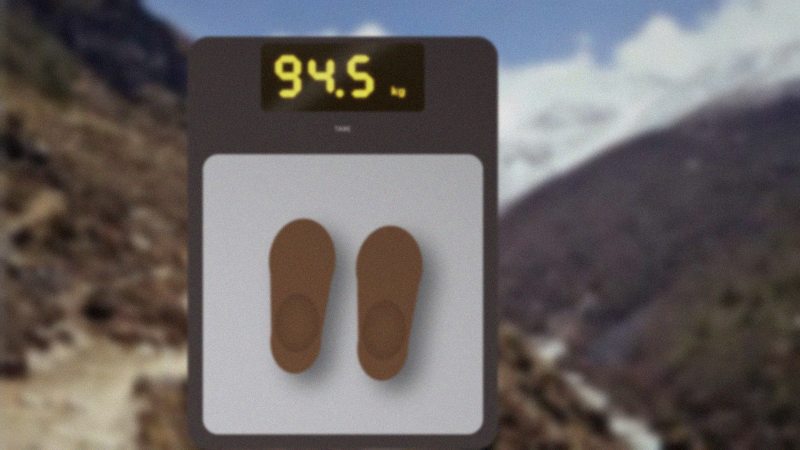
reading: 94.5 (kg)
